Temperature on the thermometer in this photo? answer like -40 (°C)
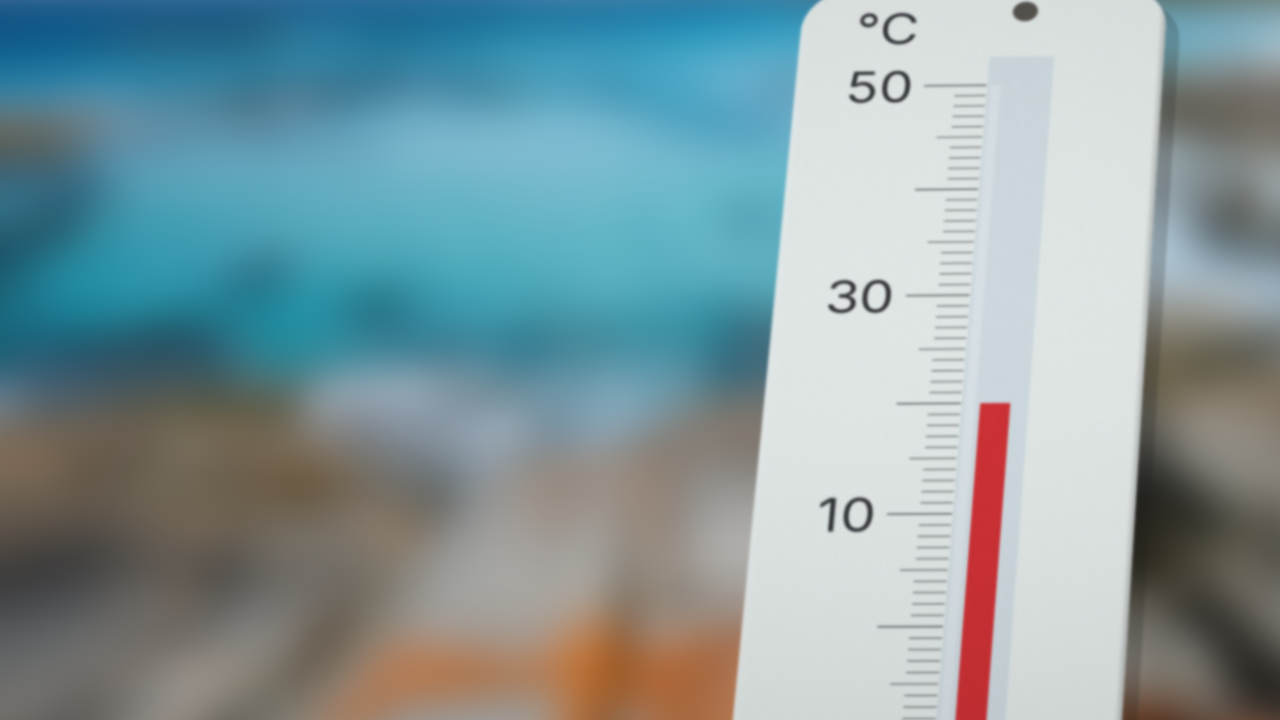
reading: 20 (°C)
